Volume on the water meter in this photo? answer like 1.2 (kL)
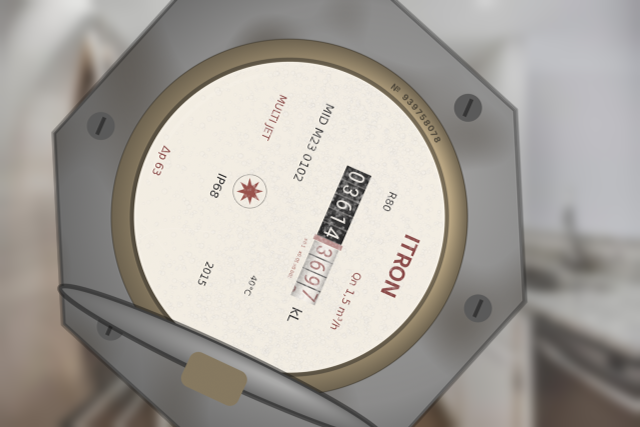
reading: 3614.3697 (kL)
